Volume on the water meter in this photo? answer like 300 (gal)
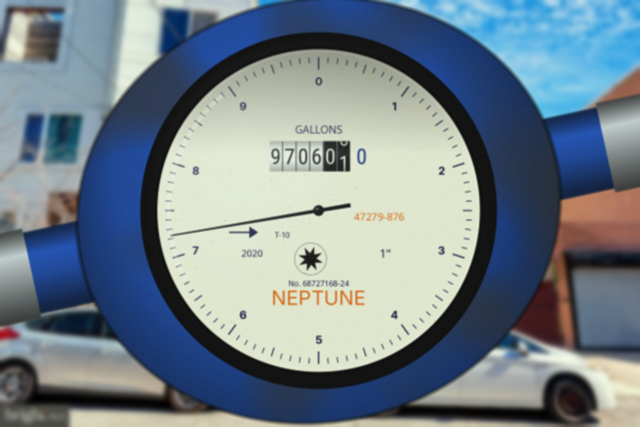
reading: 9706007.2 (gal)
